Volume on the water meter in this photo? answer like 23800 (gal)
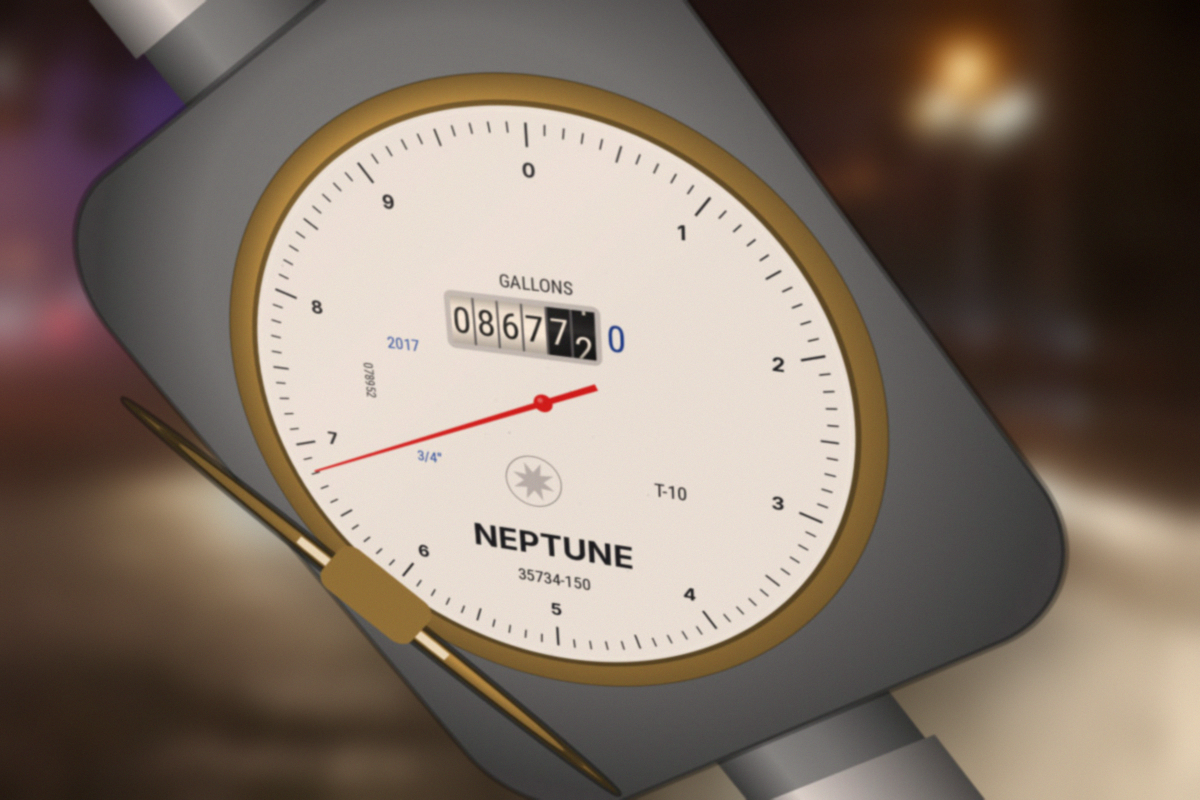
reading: 867716.8 (gal)
